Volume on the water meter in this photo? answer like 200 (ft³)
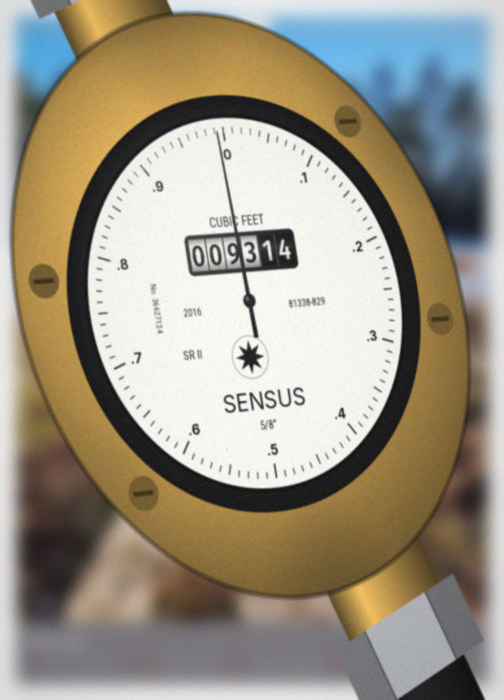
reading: 9313.99 (ft³)
